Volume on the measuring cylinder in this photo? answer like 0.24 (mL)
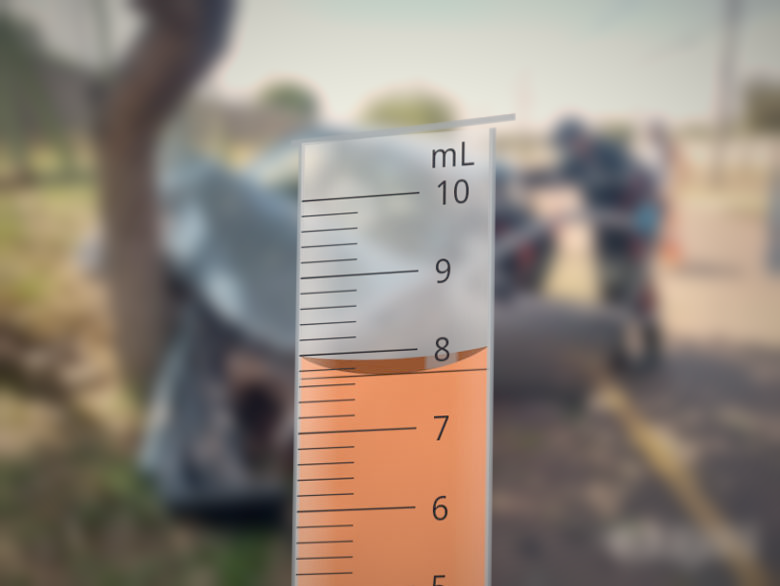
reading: 7.7 (mL)
